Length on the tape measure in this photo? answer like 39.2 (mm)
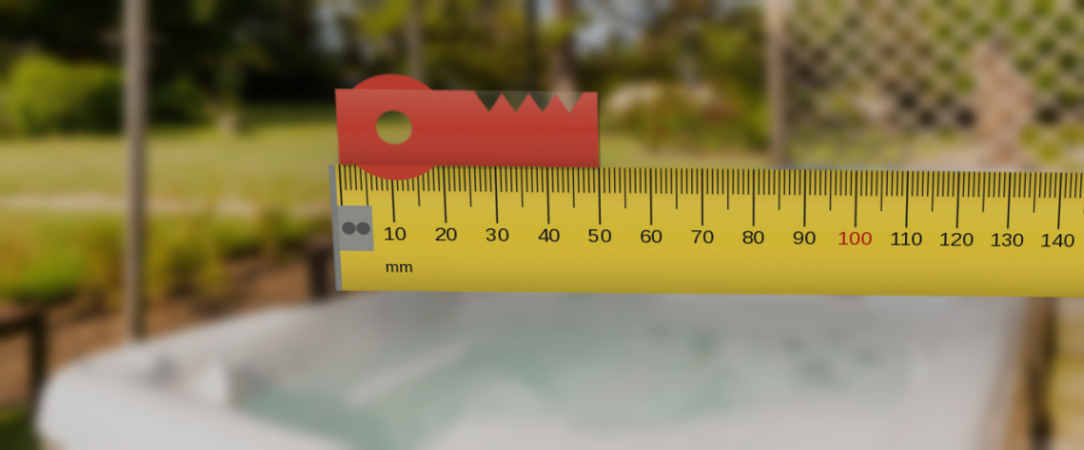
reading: 50 (mm)
